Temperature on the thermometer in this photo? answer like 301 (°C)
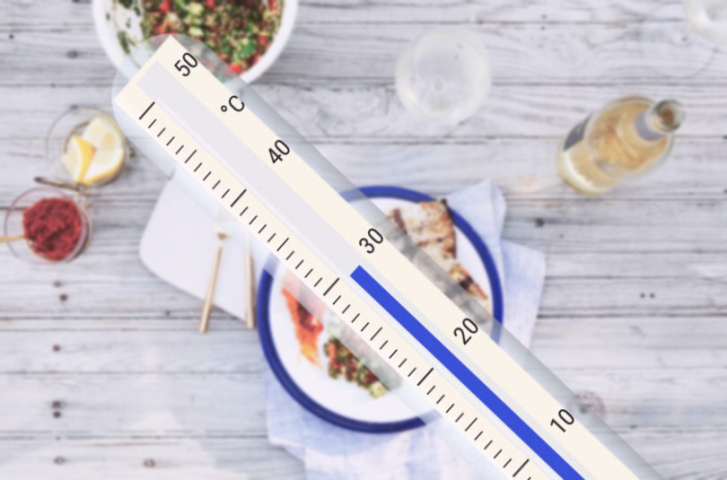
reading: 29.5 (°C)
